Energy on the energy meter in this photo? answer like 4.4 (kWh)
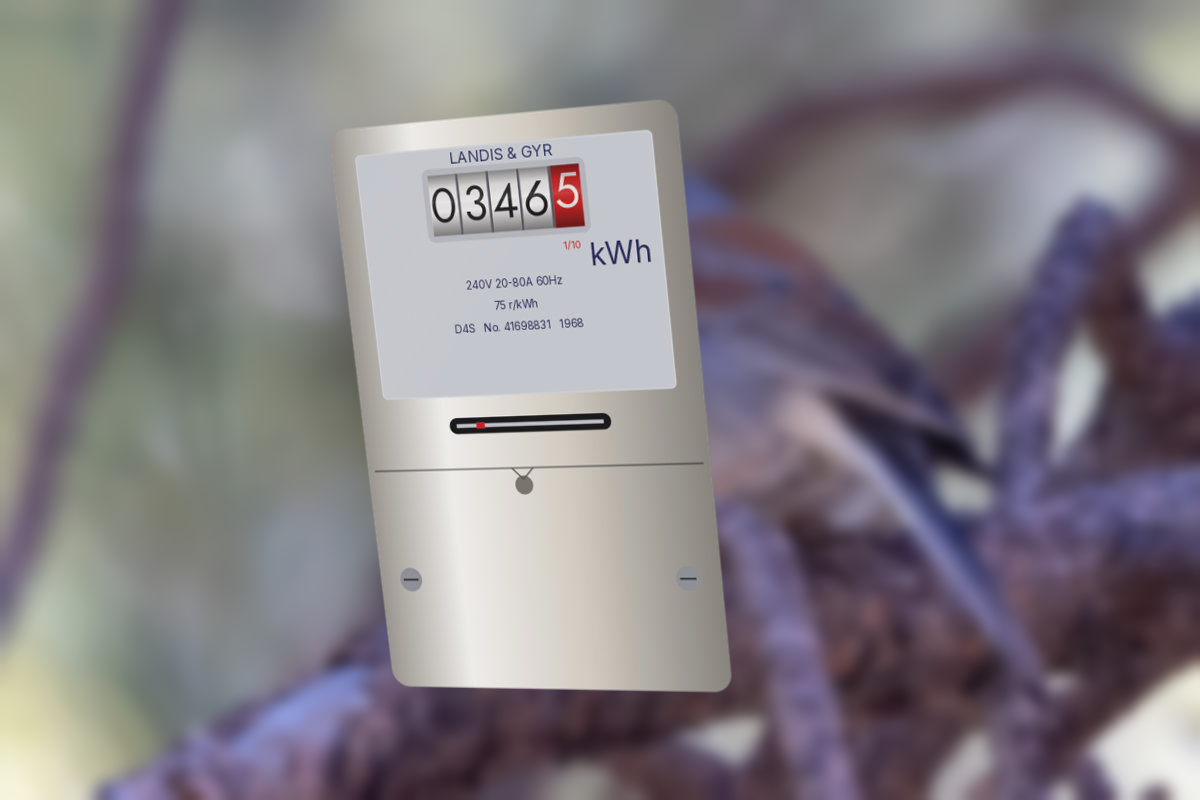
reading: 346.5 (kWh)
